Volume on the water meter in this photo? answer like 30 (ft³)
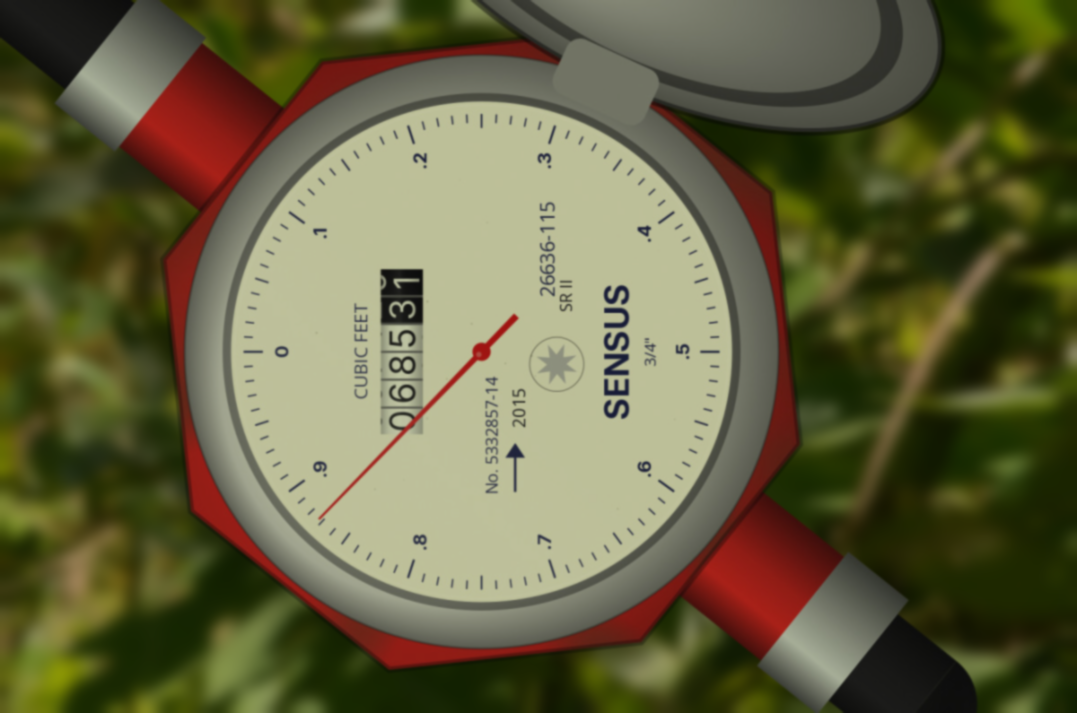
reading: 68530.87 (ft³)
